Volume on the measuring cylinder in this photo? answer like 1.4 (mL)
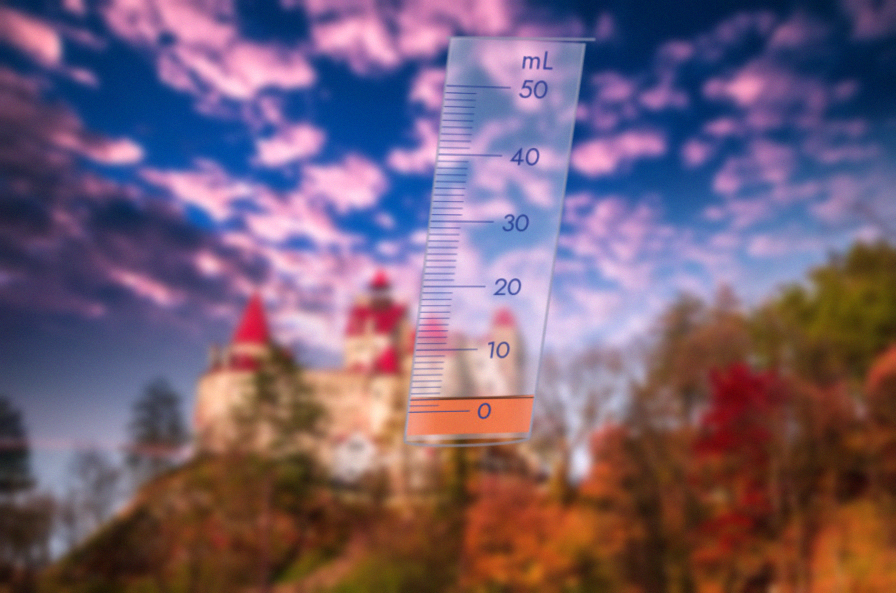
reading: 2 (mL)
